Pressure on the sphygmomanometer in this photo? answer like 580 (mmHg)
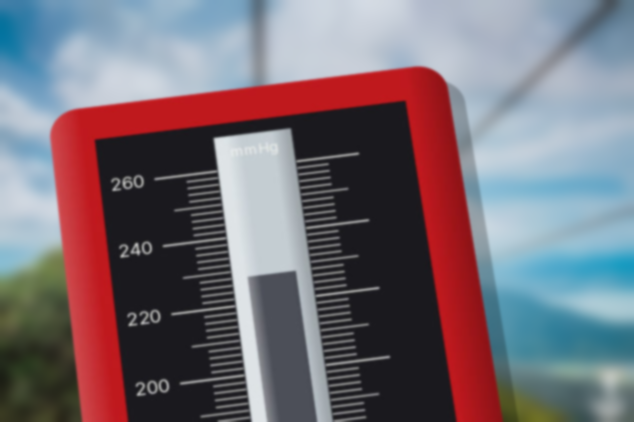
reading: 228 (mmHg)
